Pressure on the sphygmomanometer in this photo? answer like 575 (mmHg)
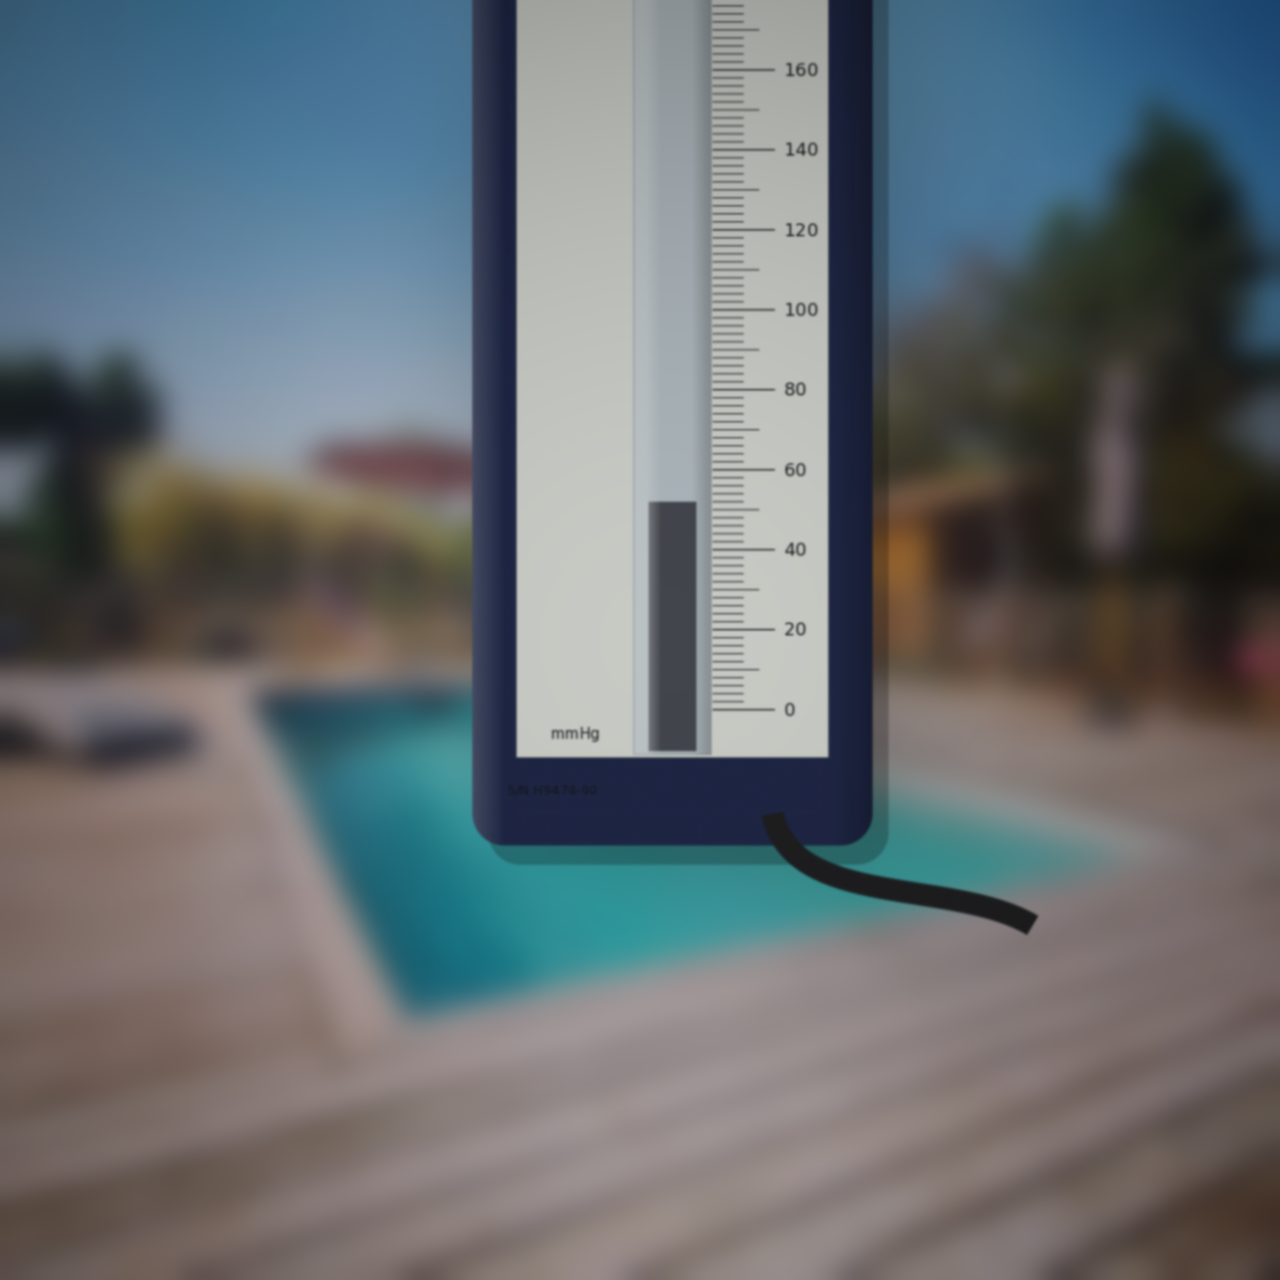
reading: 52 (mmHg)
